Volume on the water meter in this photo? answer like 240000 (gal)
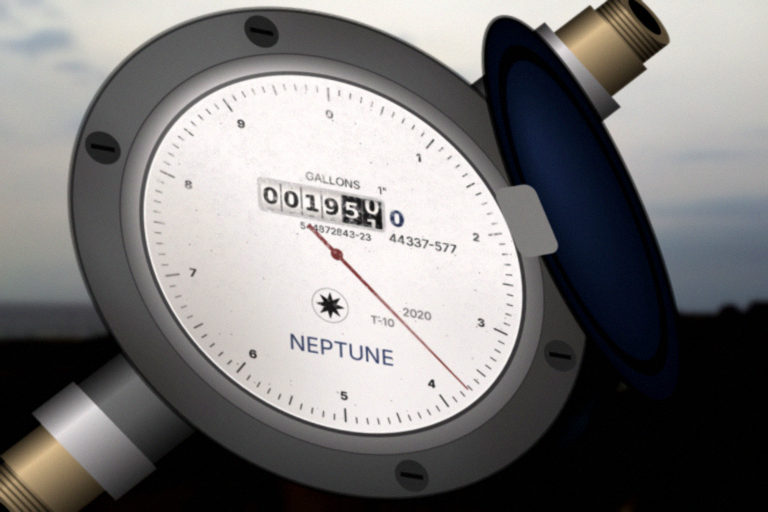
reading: 19503.7 (gal)
